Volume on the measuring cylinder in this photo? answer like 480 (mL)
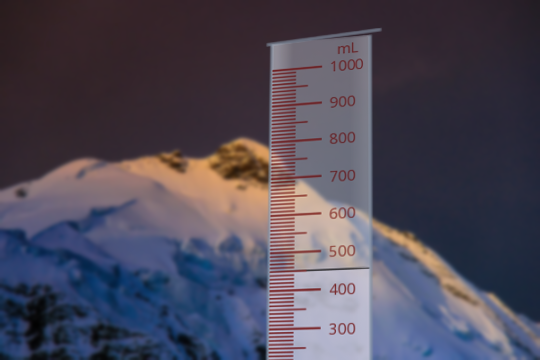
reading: 450 (mL)
